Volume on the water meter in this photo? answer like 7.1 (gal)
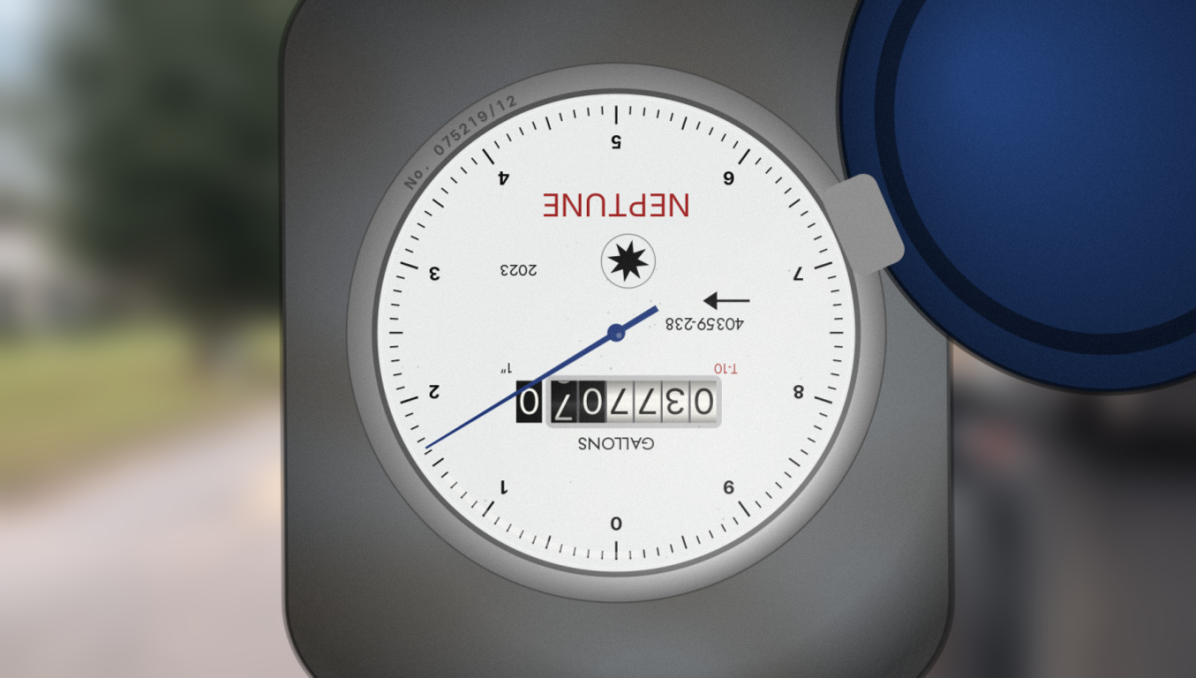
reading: 377071.6 (gal)
